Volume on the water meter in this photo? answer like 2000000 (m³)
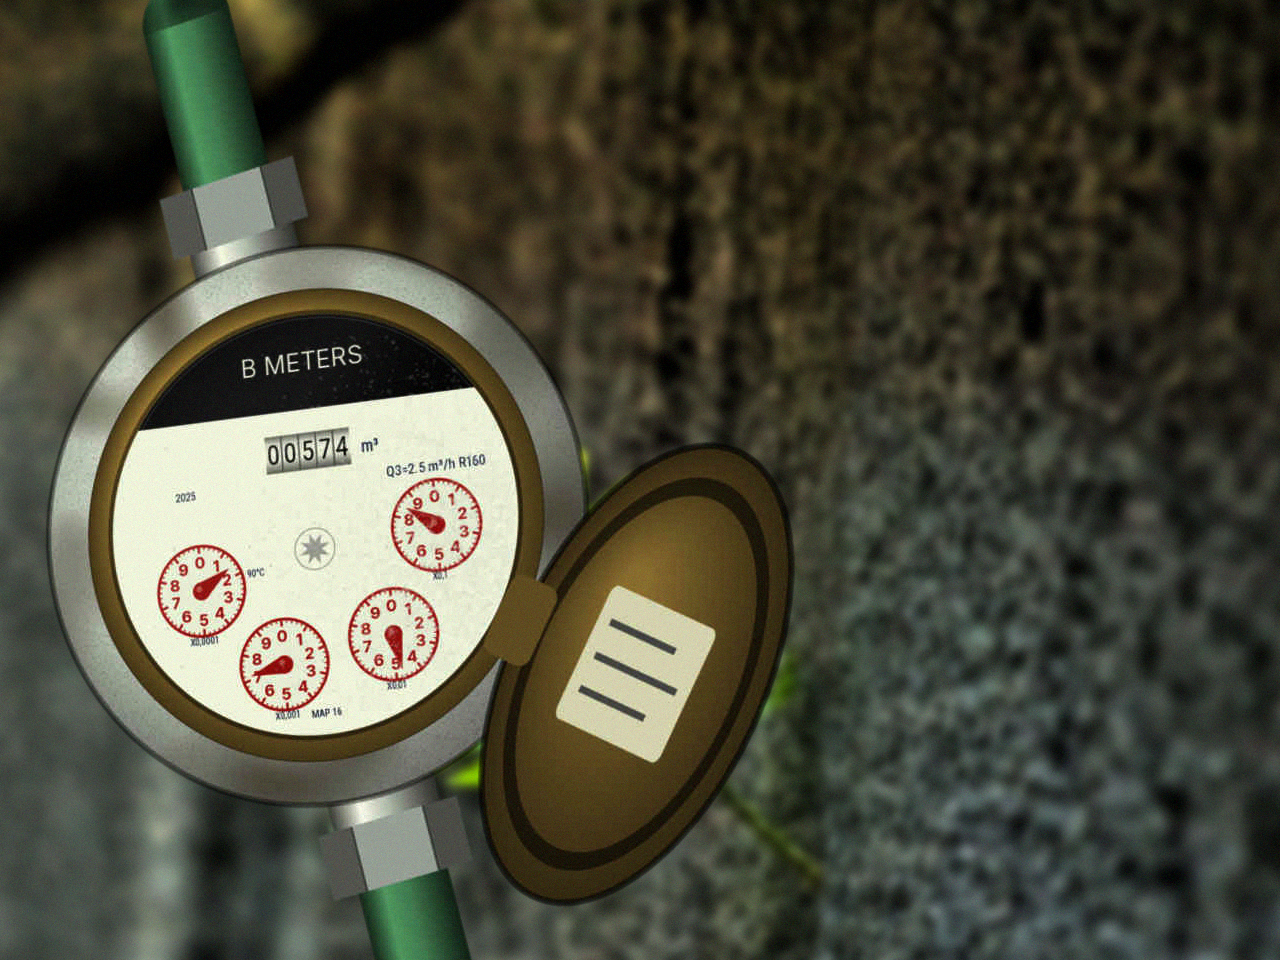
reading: 574.8471 (m³)
